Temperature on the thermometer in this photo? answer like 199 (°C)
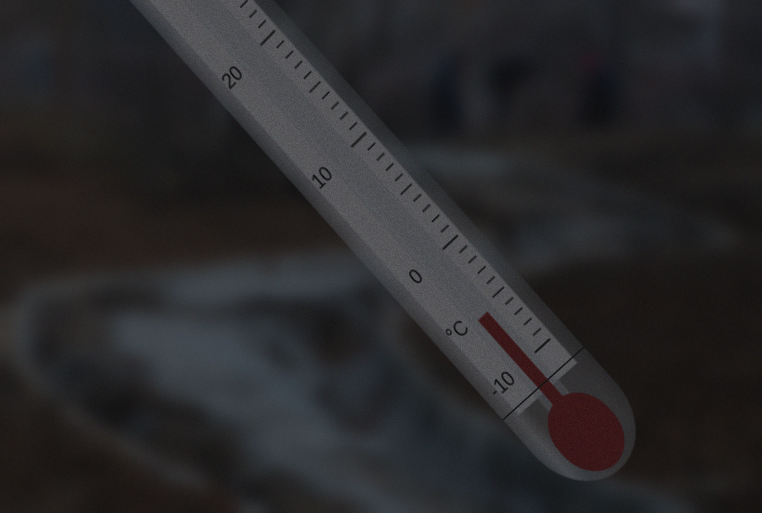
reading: -5.5 (°C)
